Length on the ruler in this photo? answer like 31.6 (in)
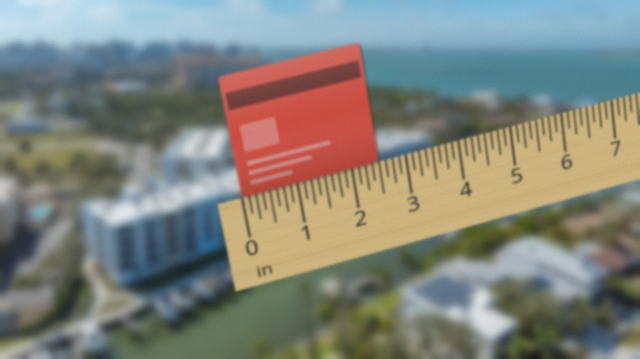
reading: 2.5 (in)
